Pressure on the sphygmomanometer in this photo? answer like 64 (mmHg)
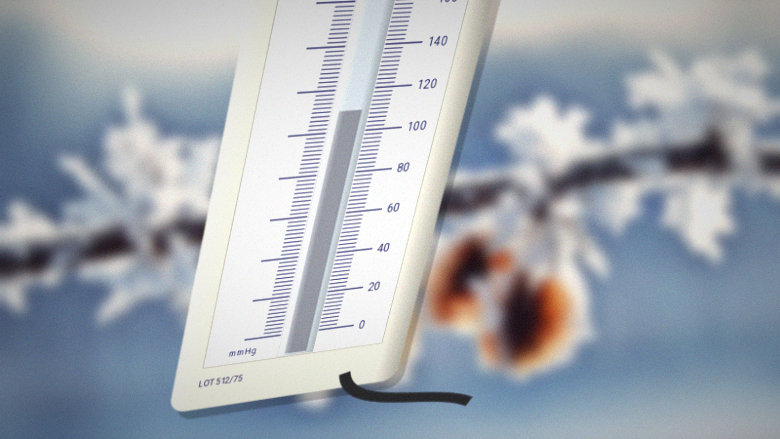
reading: 110 (mmHg)
